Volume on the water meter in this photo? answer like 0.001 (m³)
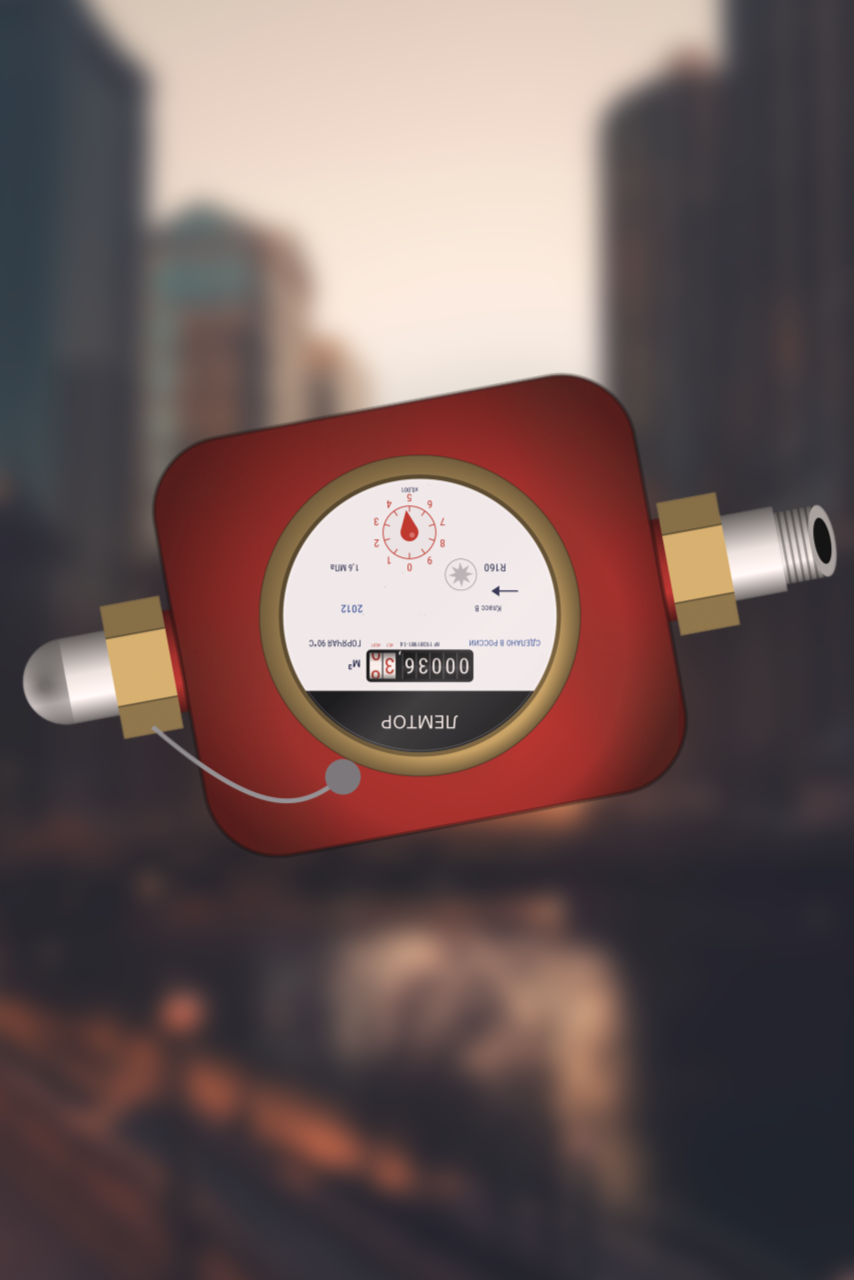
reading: 36.384 (m³)
